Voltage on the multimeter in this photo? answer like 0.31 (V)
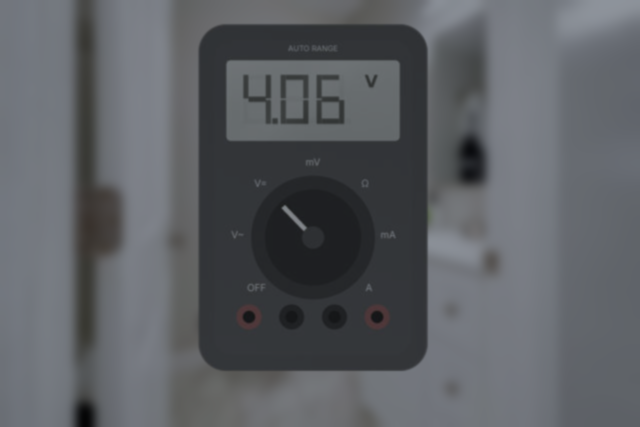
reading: 4.06 (V)
